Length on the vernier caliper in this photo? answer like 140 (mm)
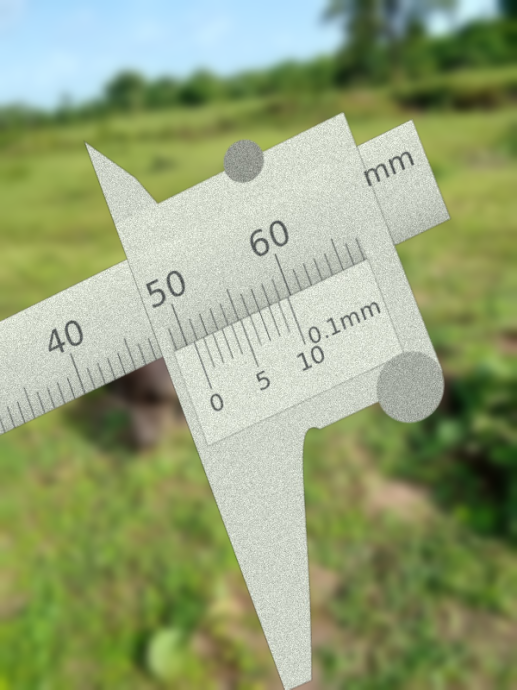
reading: 50.7 (mm)
